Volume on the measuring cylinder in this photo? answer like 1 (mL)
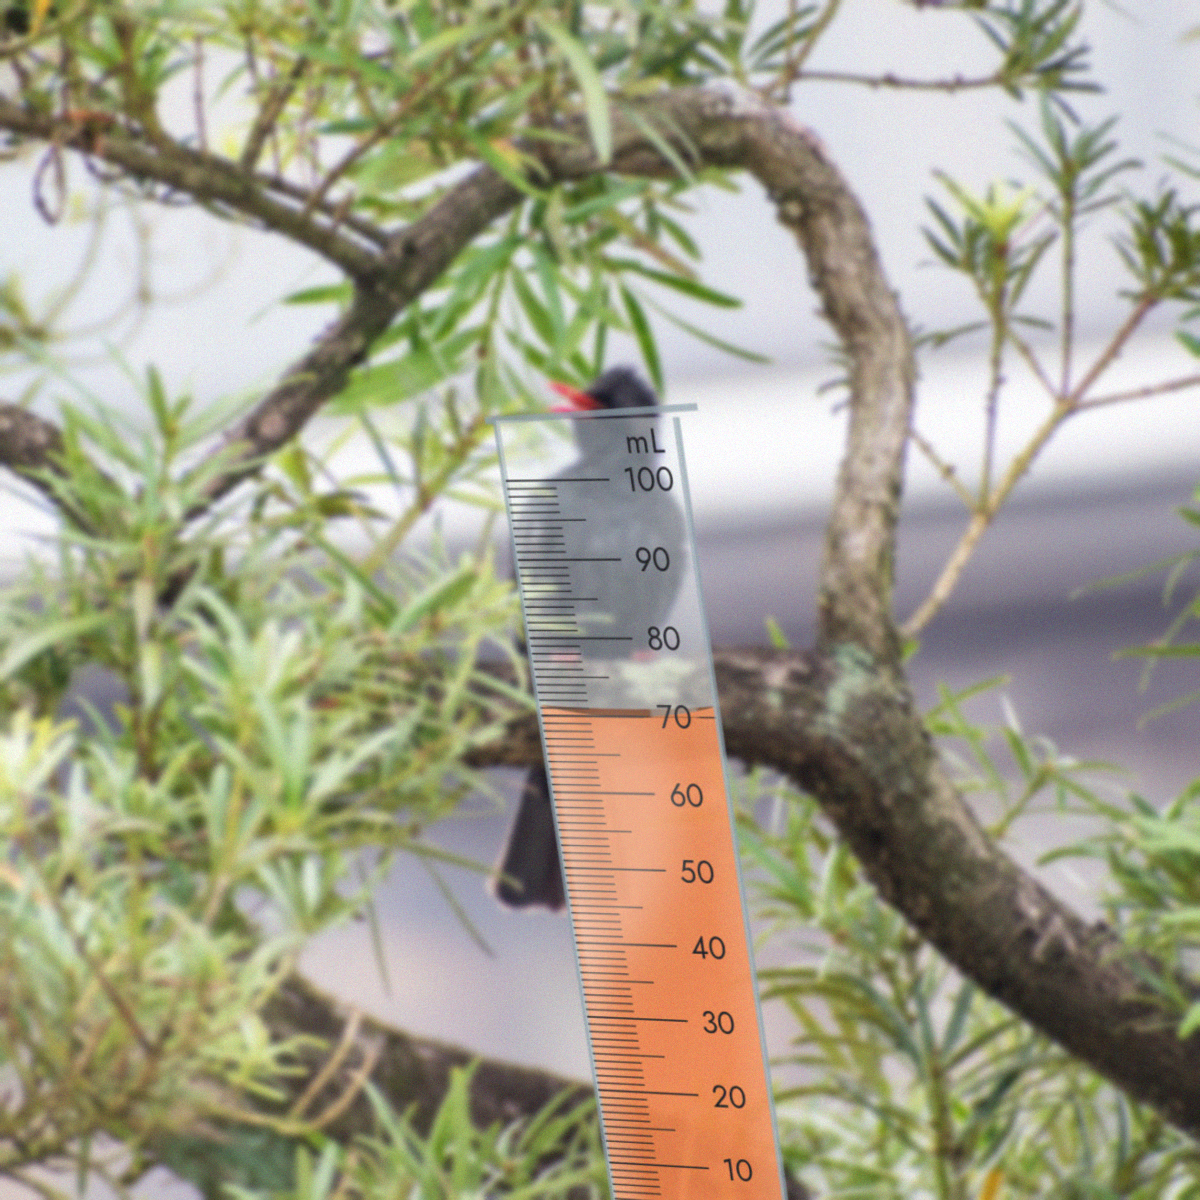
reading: 70 (mL)
